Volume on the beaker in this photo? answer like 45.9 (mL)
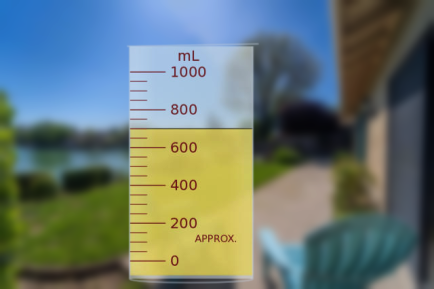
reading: 700 (mL)
